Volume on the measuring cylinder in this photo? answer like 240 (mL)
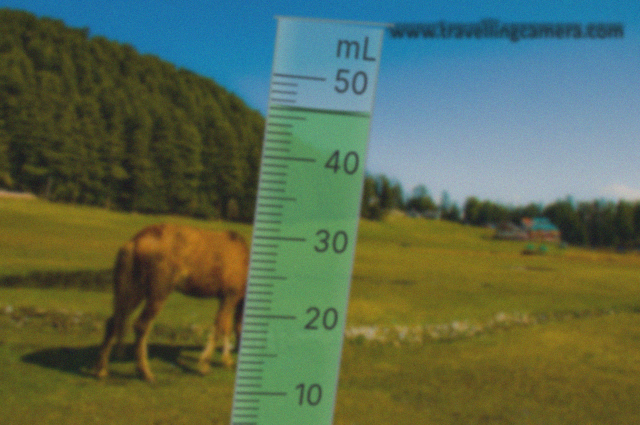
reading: 46 (mL)
